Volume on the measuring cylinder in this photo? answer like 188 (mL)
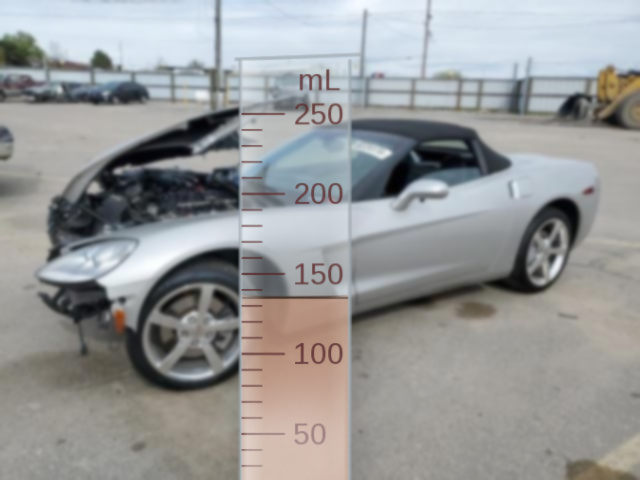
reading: 135 (mL)
